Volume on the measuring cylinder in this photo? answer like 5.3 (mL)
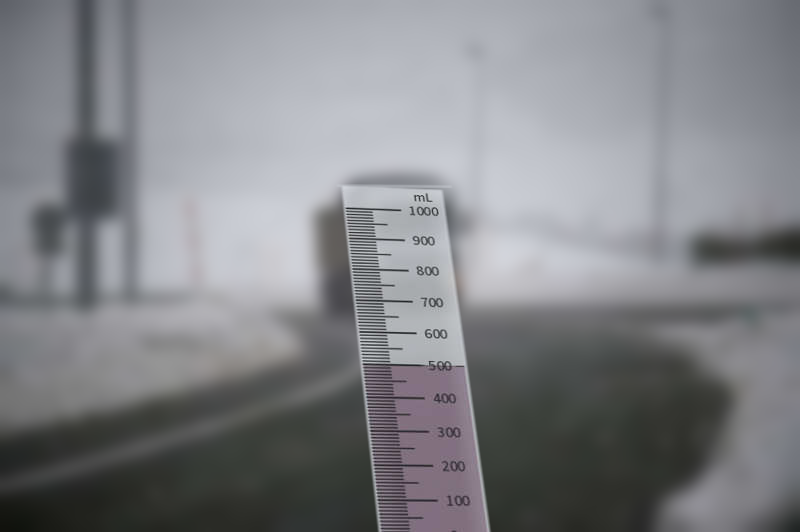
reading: 500 (mL)
